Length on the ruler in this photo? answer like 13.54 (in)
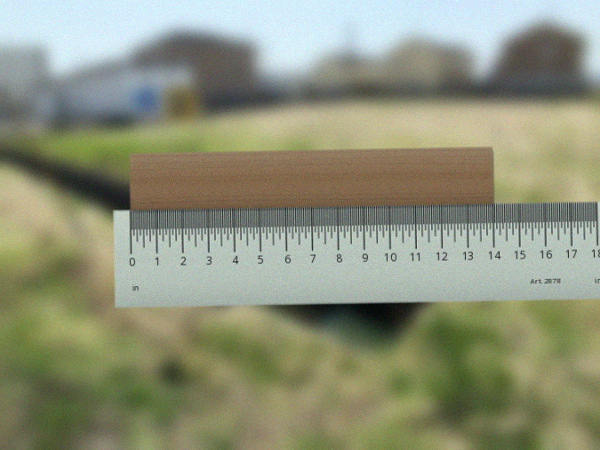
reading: 14 (in)
